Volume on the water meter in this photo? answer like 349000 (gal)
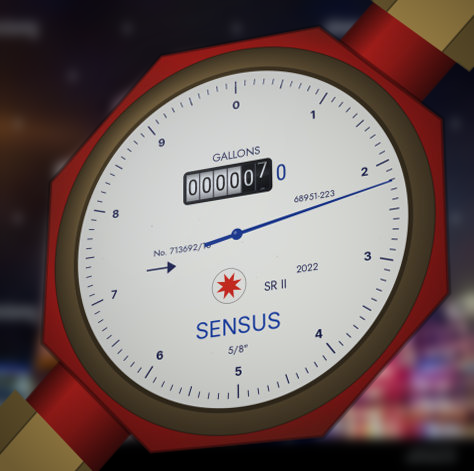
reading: 72.2 (gal)
